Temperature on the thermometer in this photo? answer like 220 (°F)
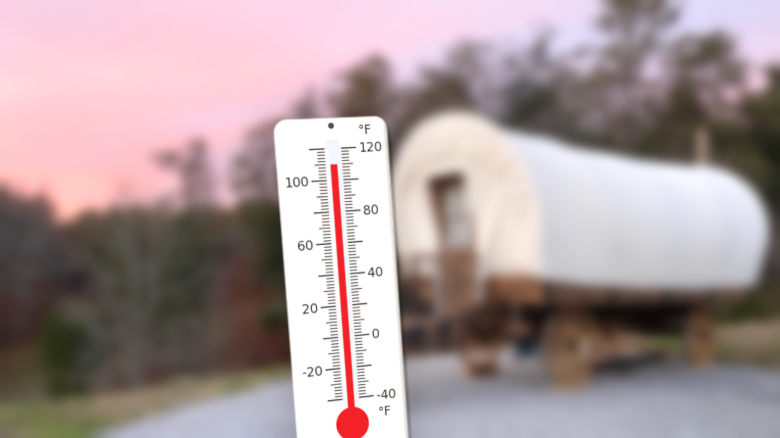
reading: 110 (°F)
